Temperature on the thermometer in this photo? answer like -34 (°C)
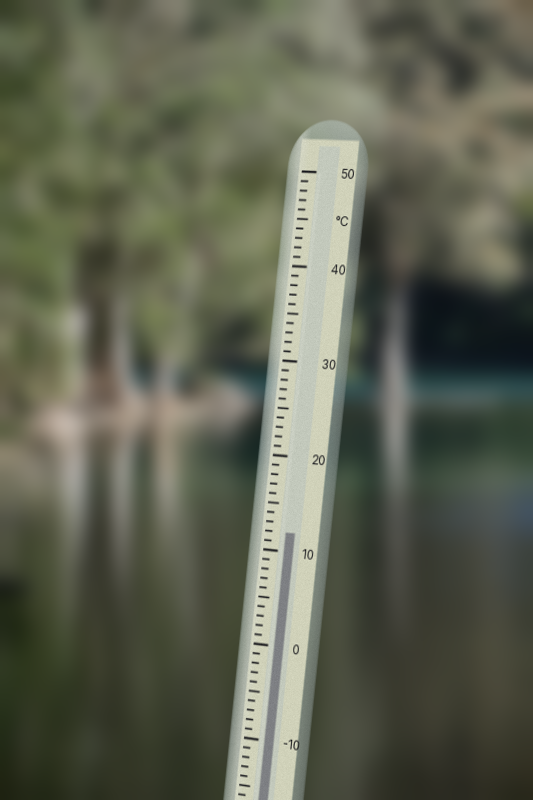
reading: 12 (°C)
